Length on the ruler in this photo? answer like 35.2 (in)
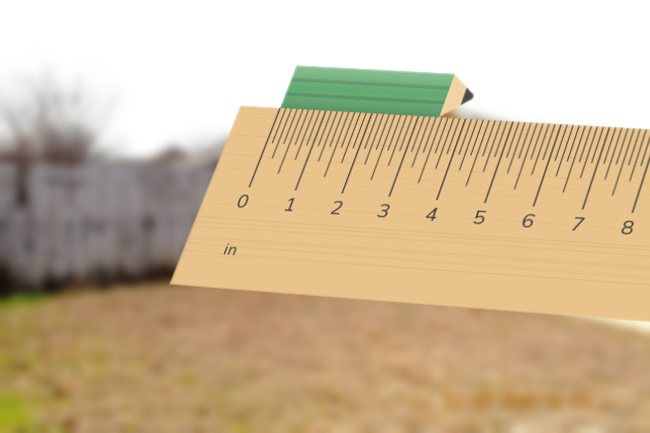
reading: 4 (in)
